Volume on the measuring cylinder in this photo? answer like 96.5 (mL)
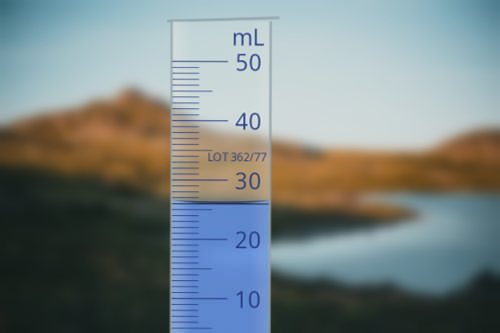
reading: 26 (mL)
